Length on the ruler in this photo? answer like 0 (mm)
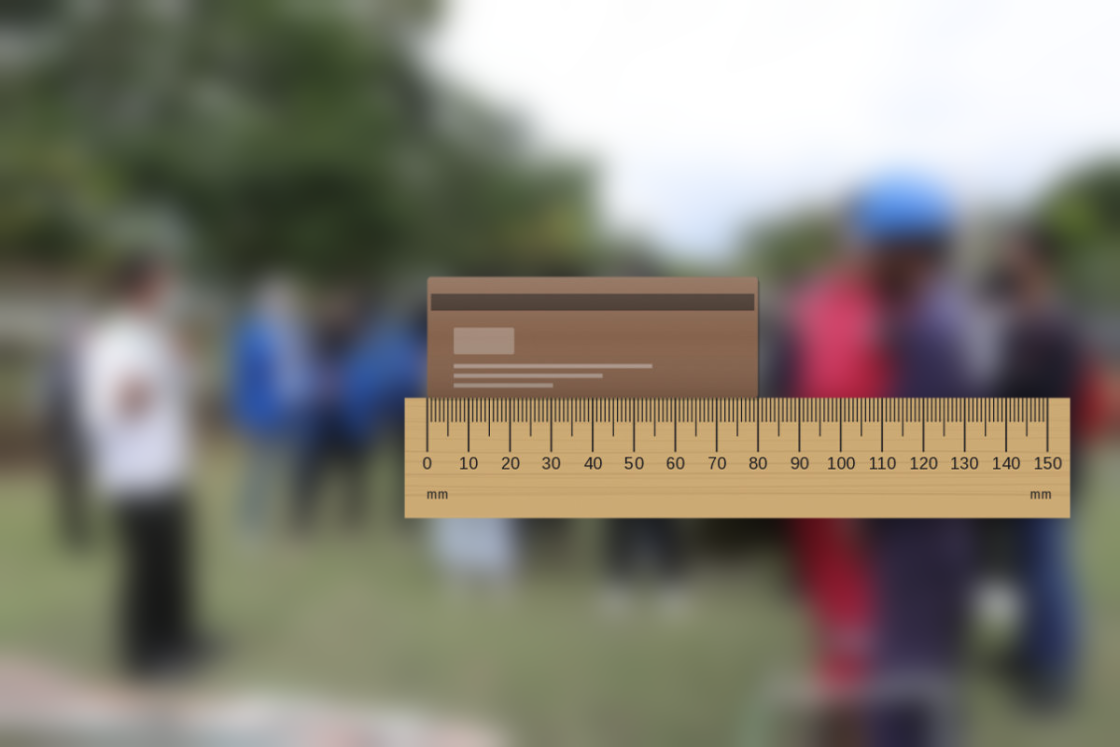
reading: 80 (mm)
